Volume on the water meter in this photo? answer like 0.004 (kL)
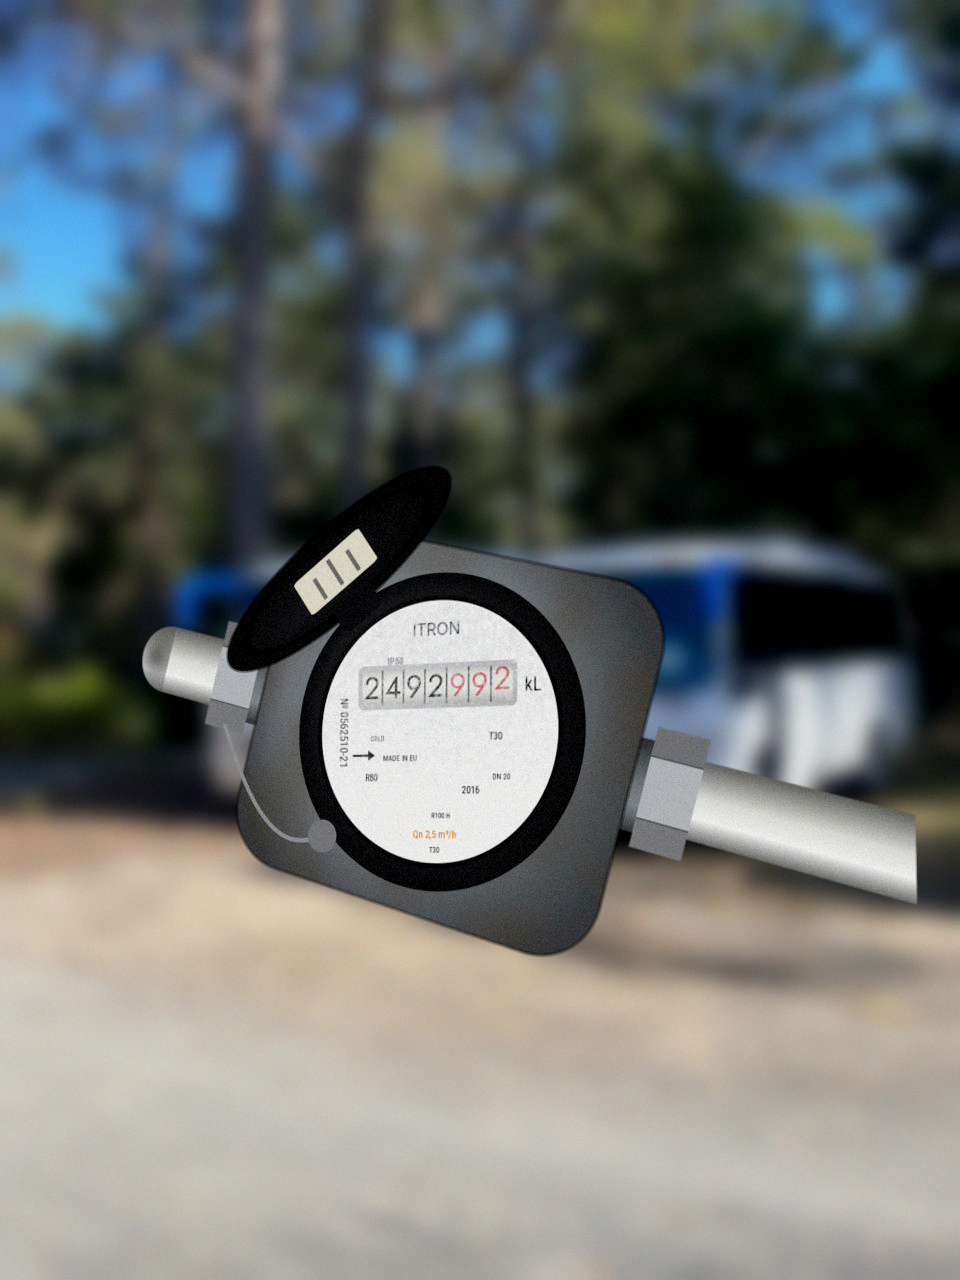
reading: 2492.992 (kL)
